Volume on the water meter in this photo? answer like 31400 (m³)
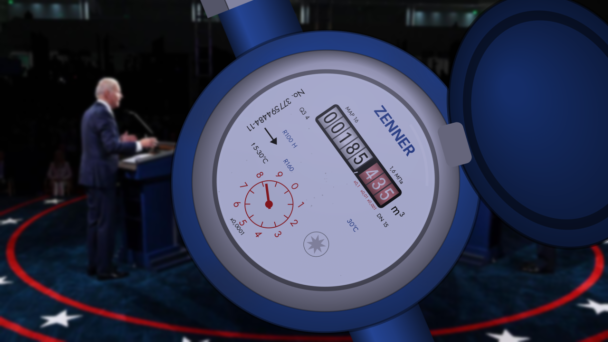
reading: 185.4358 (m³)
